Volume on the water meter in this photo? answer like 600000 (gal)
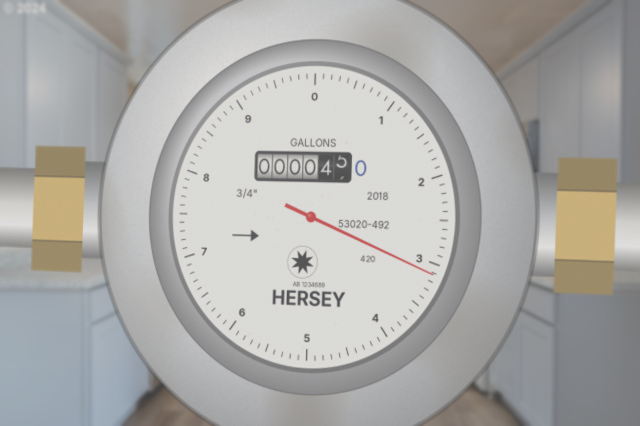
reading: 453.1 (gal)
